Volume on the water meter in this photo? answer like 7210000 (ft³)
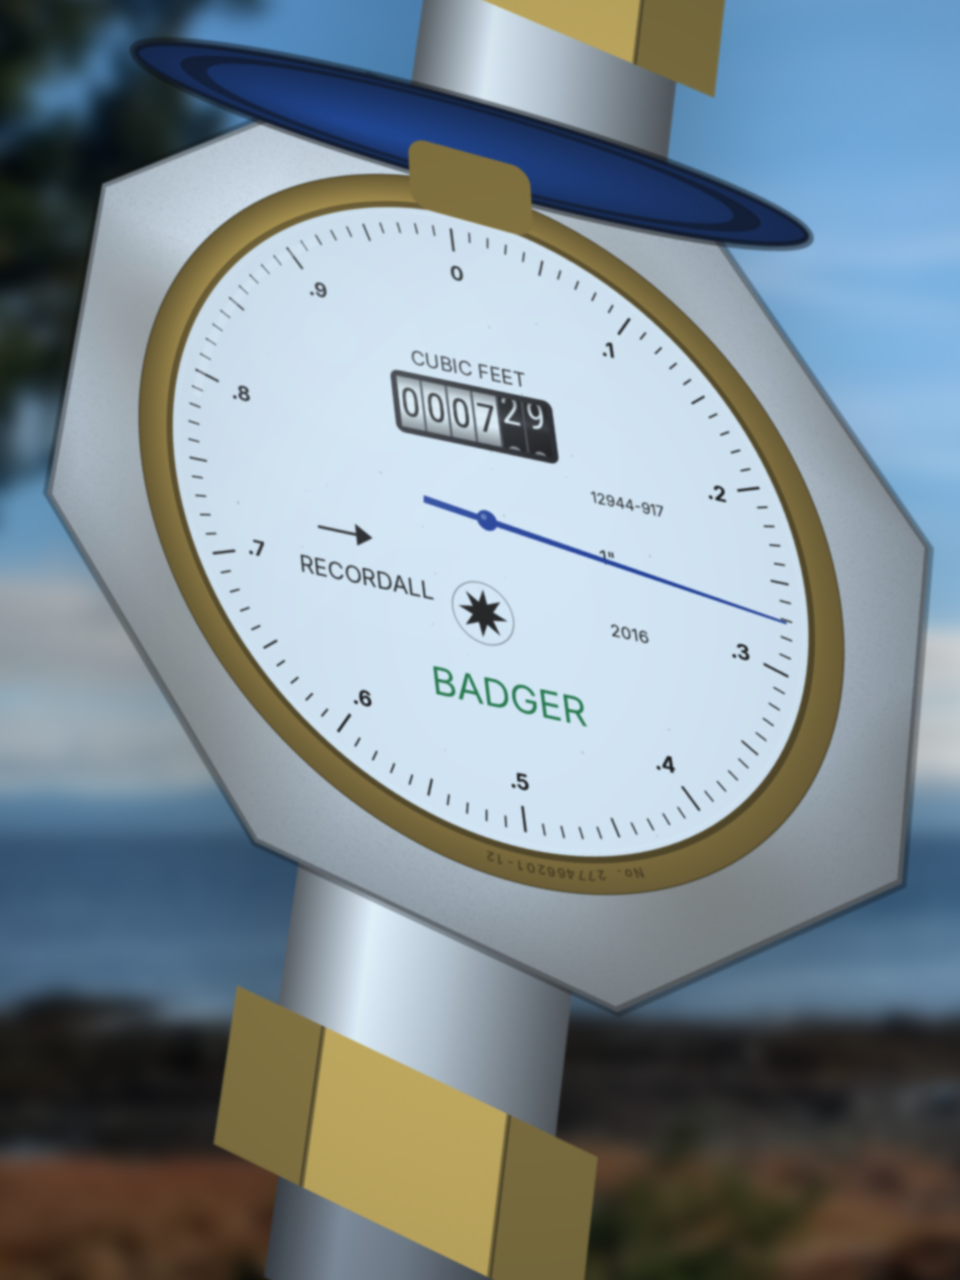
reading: 729.27 (ft³)
